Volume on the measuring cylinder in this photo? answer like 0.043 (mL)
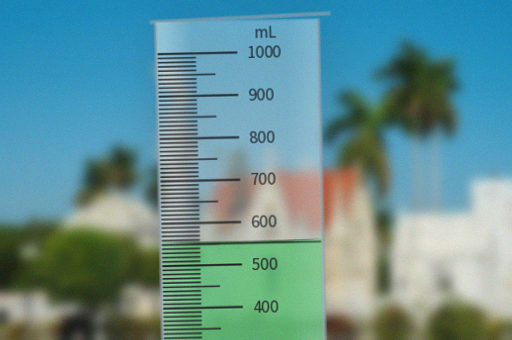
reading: 550 (mL)
